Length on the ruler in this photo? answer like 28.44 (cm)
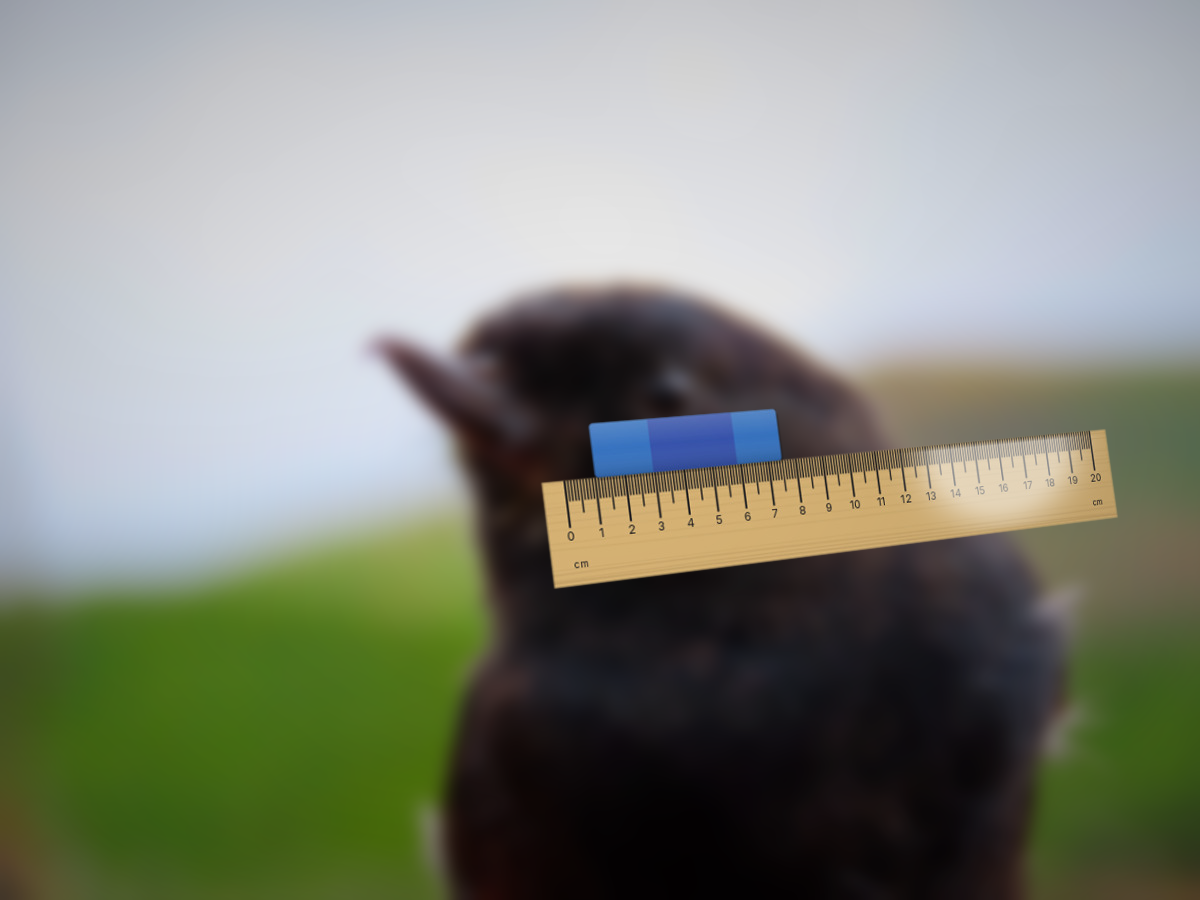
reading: 6.5 (cm)
